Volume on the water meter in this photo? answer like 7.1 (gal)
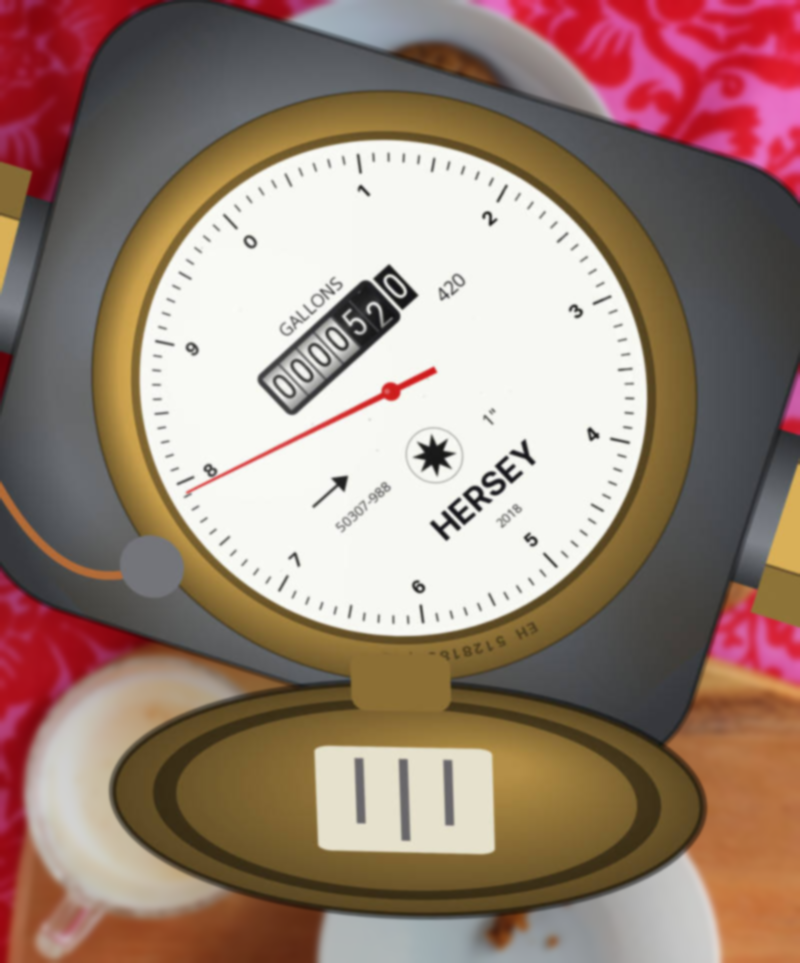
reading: 517.9 (gal)
